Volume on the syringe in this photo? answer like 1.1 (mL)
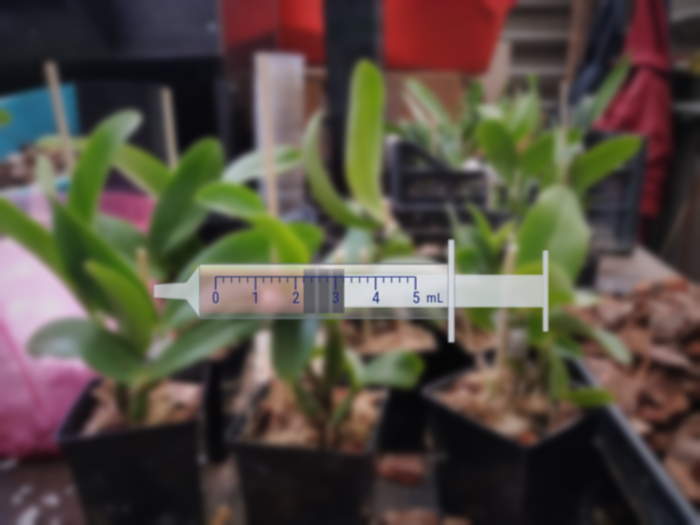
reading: 2.2 (mL)
